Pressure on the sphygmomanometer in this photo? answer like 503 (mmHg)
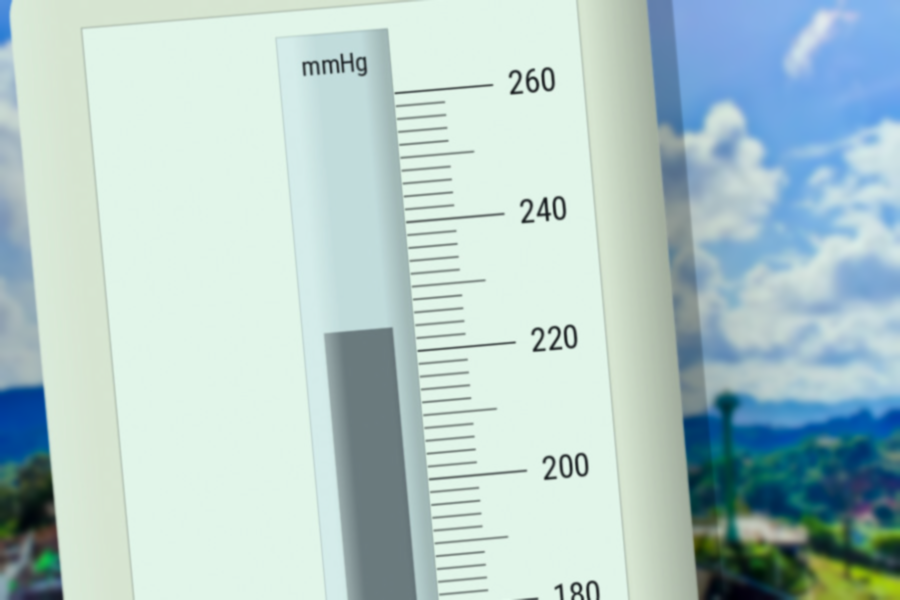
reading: 224 (mmHg)
